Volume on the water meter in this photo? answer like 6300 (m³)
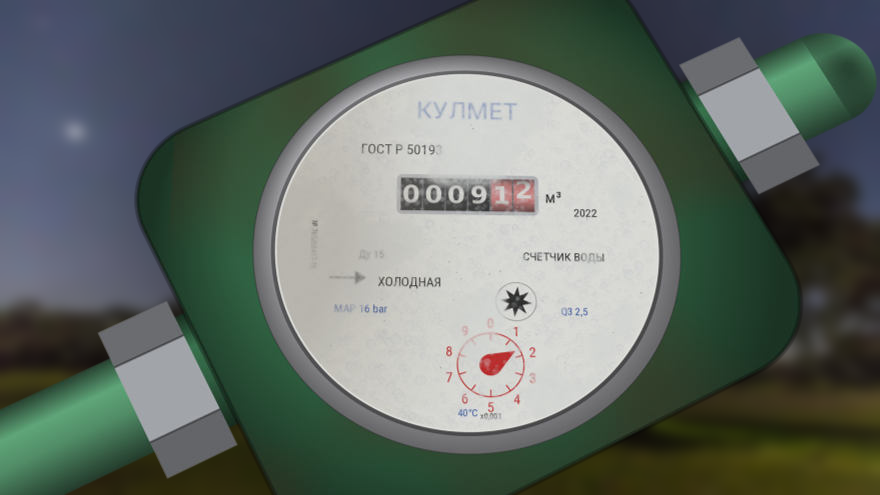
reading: 9.121 (m³)
